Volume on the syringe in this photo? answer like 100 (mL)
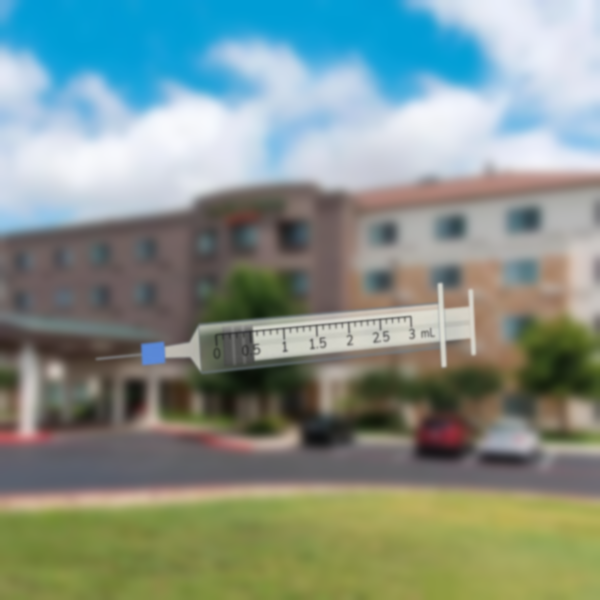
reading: 0.1 (mL)
